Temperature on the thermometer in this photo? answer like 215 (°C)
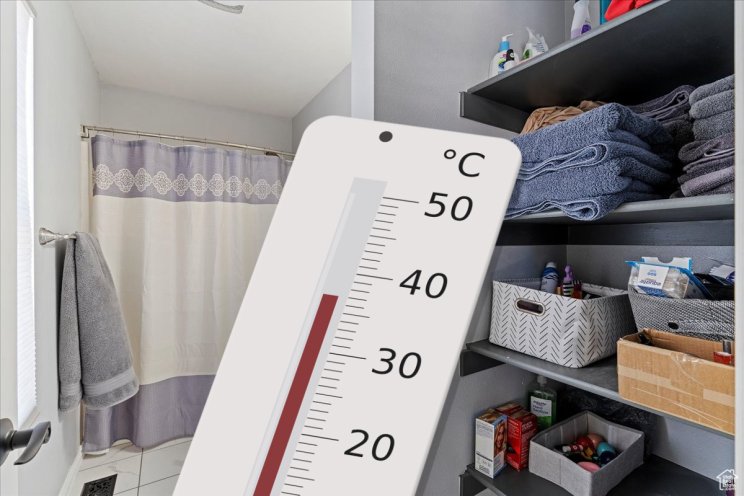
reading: 37 (°C)
